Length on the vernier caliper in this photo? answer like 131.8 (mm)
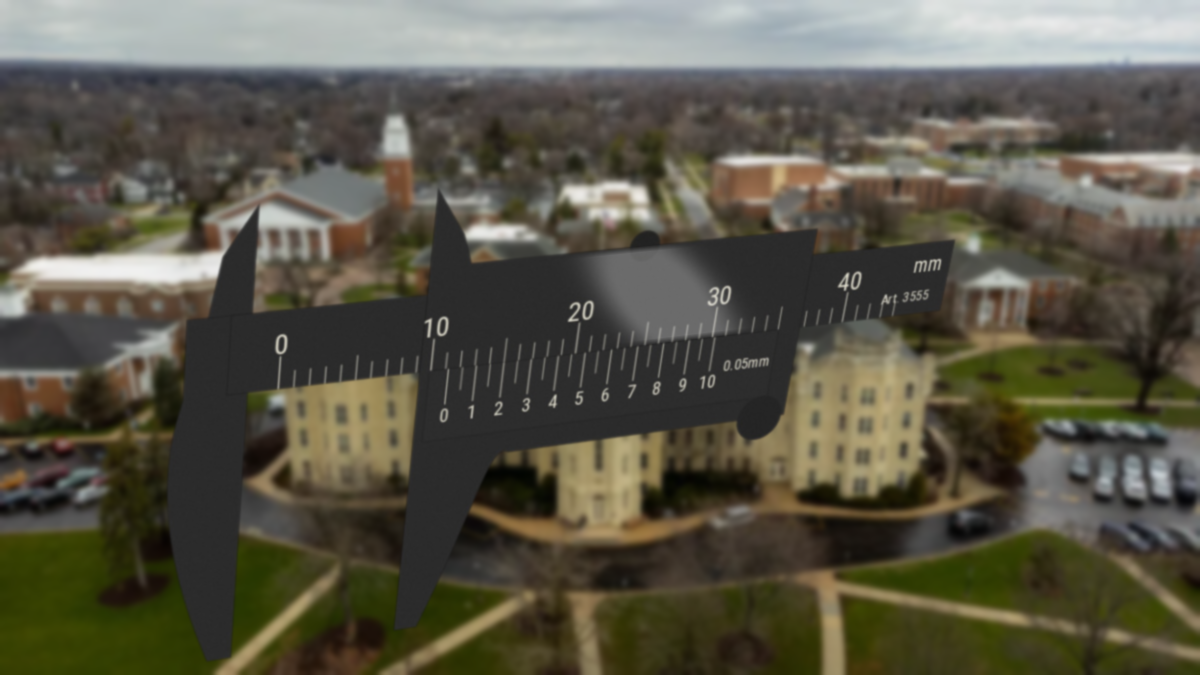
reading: 11.2 (mm)
